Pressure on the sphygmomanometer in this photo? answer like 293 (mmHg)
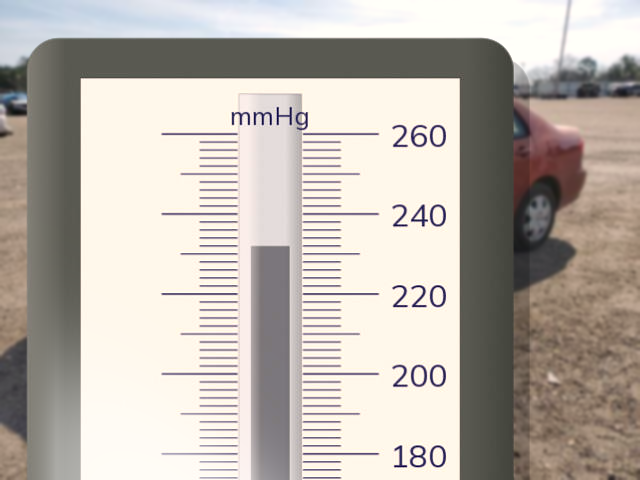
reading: 232 (mmHg)
